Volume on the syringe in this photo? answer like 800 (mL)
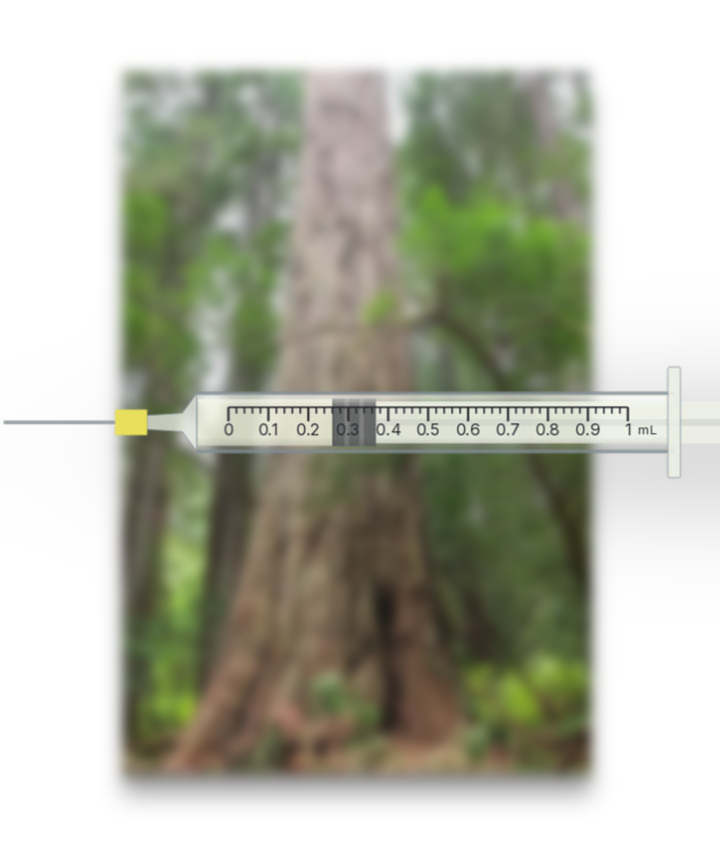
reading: 0.26 (mL)
